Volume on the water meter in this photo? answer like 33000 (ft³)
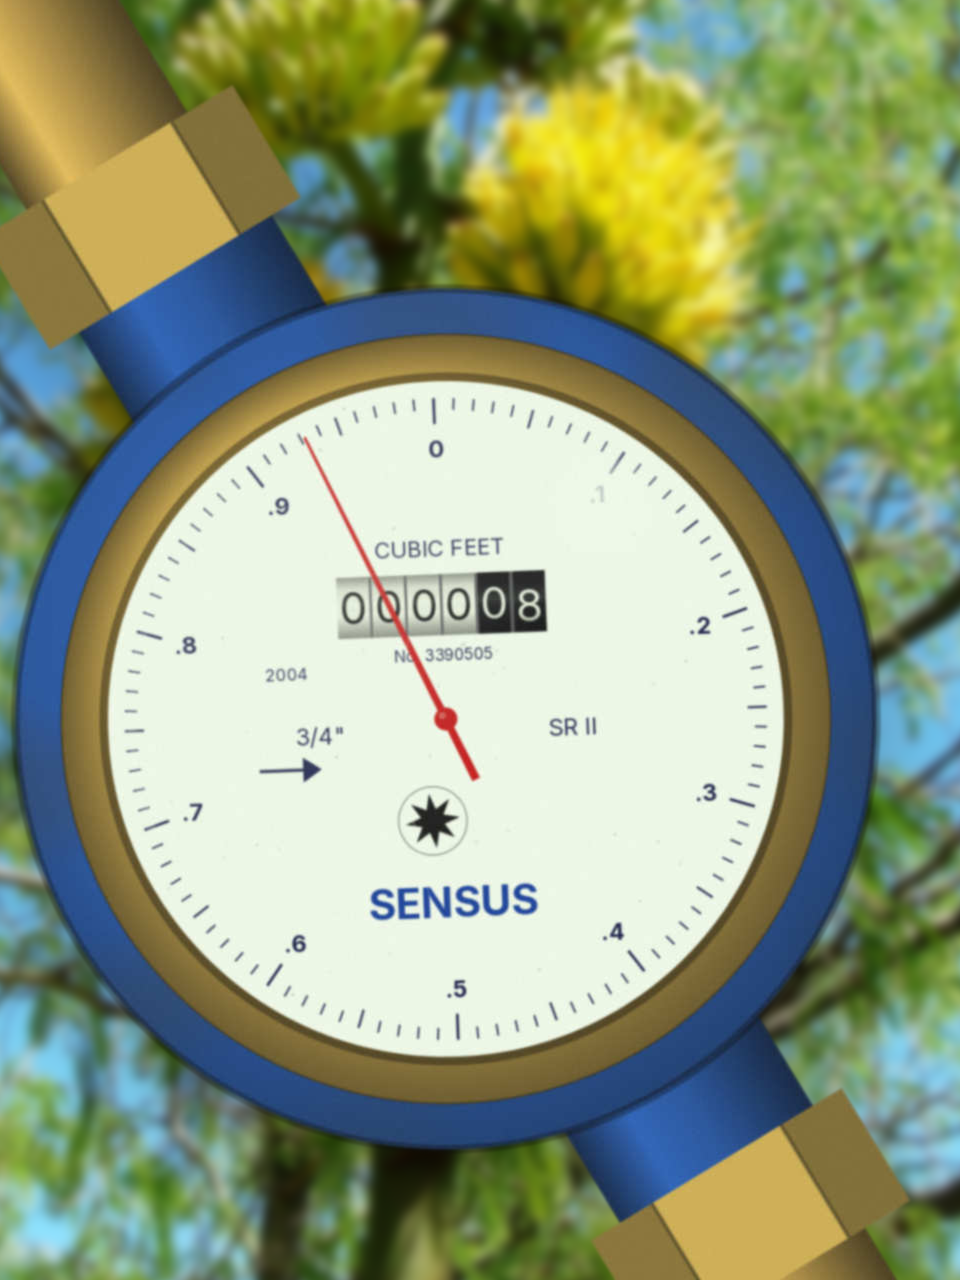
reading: 7.93 (ft³)
